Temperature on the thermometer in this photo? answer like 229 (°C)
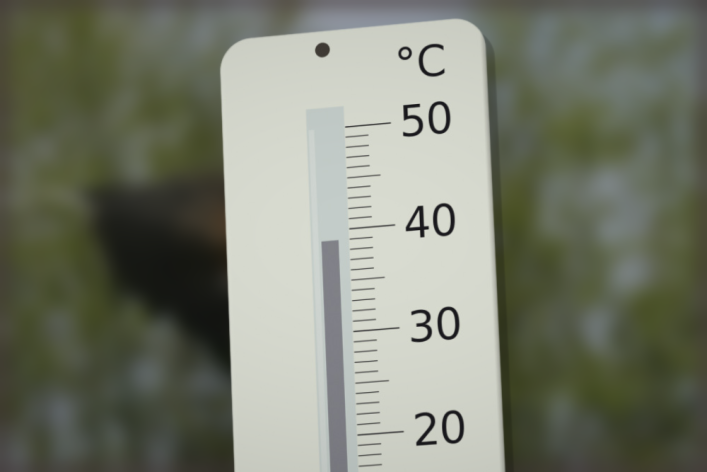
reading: 39 (°C)
